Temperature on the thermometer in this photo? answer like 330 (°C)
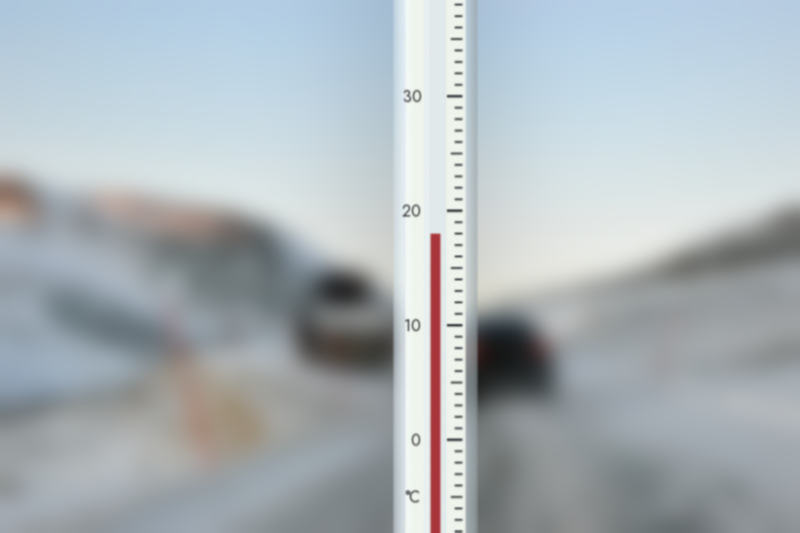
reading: 18 (°C)
